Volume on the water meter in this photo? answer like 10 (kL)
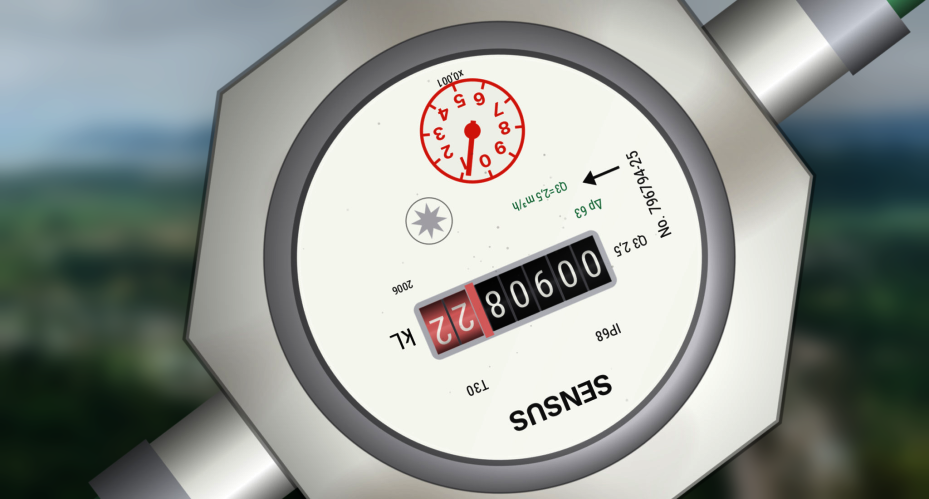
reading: 908.220 (kL)
